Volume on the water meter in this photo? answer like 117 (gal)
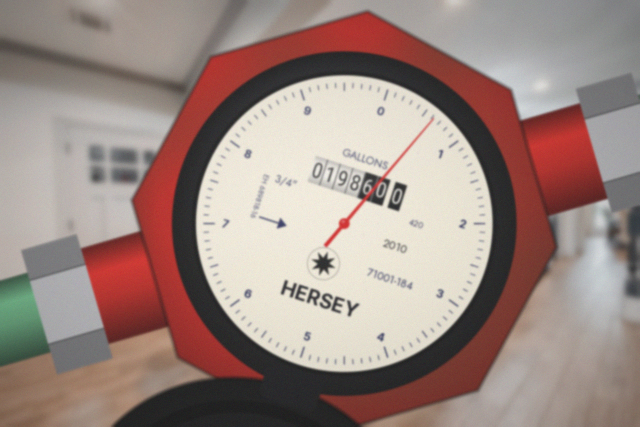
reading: 198600.6 (gal)
